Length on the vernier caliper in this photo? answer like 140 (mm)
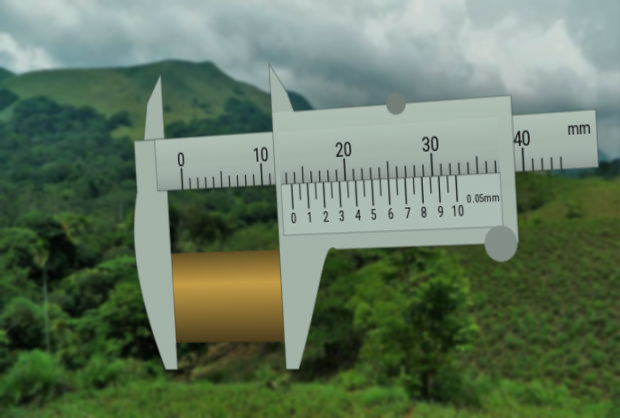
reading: 13.6 (mm)
